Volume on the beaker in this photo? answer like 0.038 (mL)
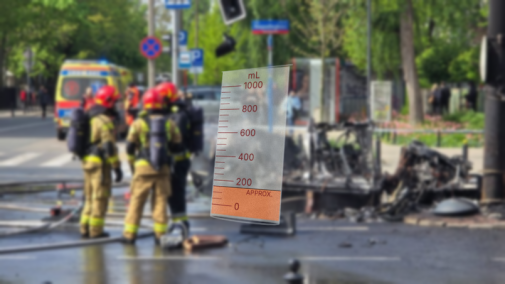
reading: 150 (mL)
